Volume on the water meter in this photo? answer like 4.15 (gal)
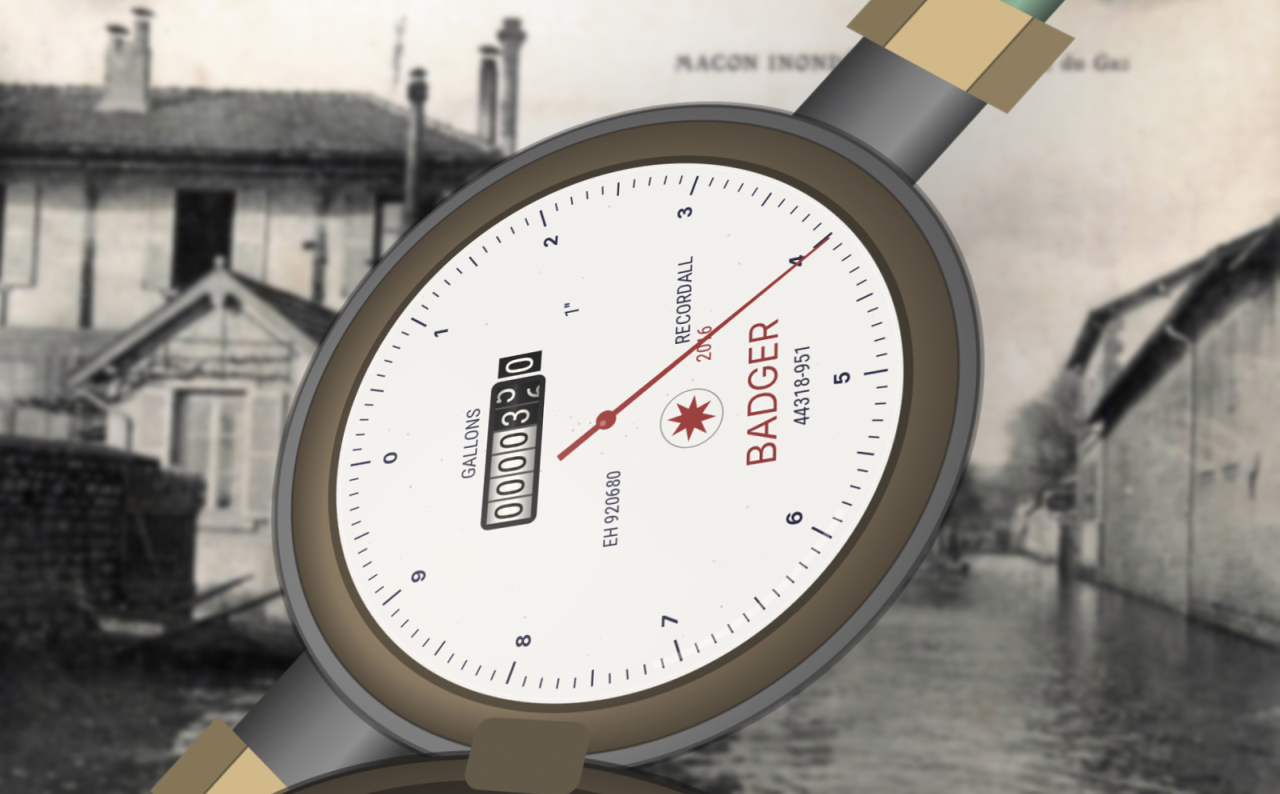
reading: 354.0 (gal)
